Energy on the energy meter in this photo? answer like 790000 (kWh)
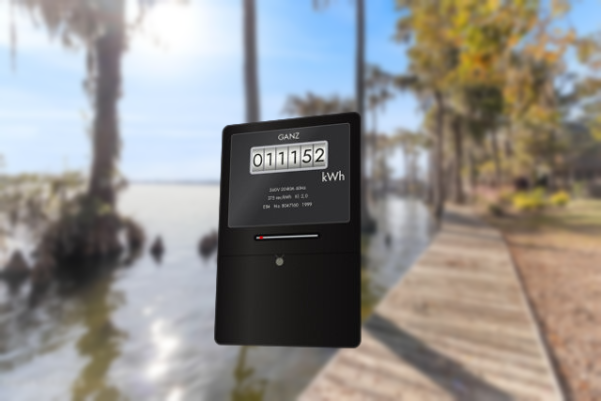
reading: 11152 (kWh)
